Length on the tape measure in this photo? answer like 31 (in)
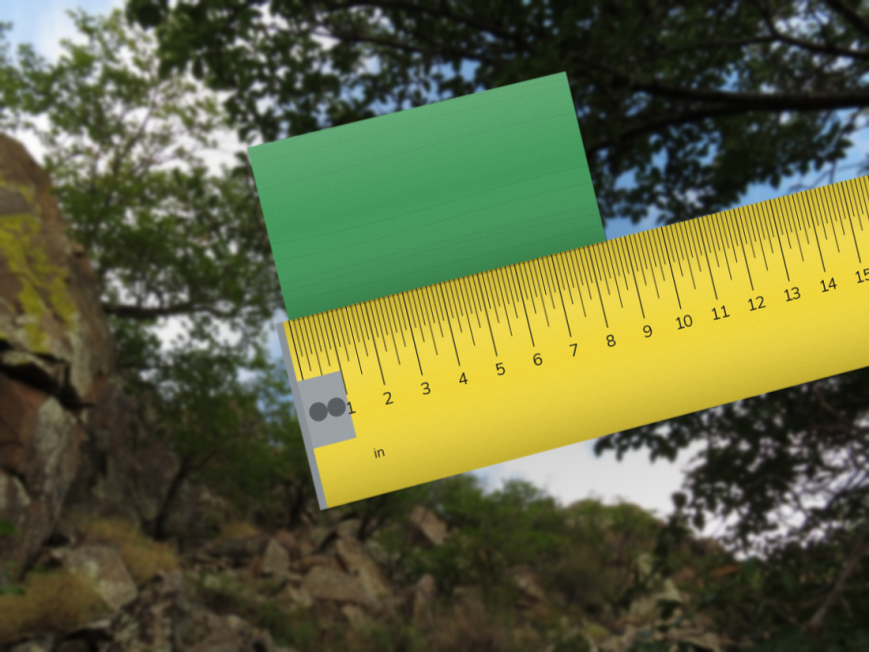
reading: 8.5 (in)
